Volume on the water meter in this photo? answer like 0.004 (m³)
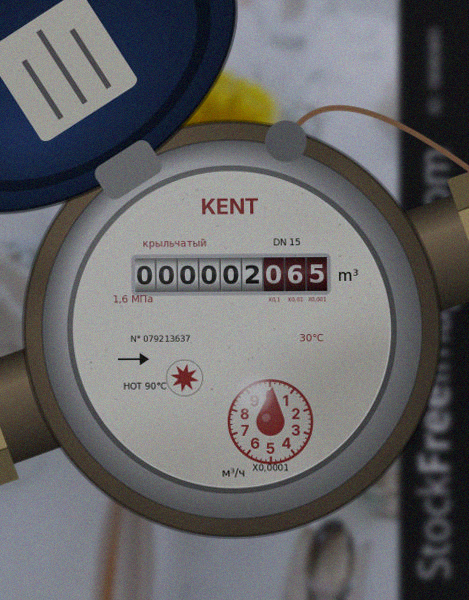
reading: 2.0650 (m³)
